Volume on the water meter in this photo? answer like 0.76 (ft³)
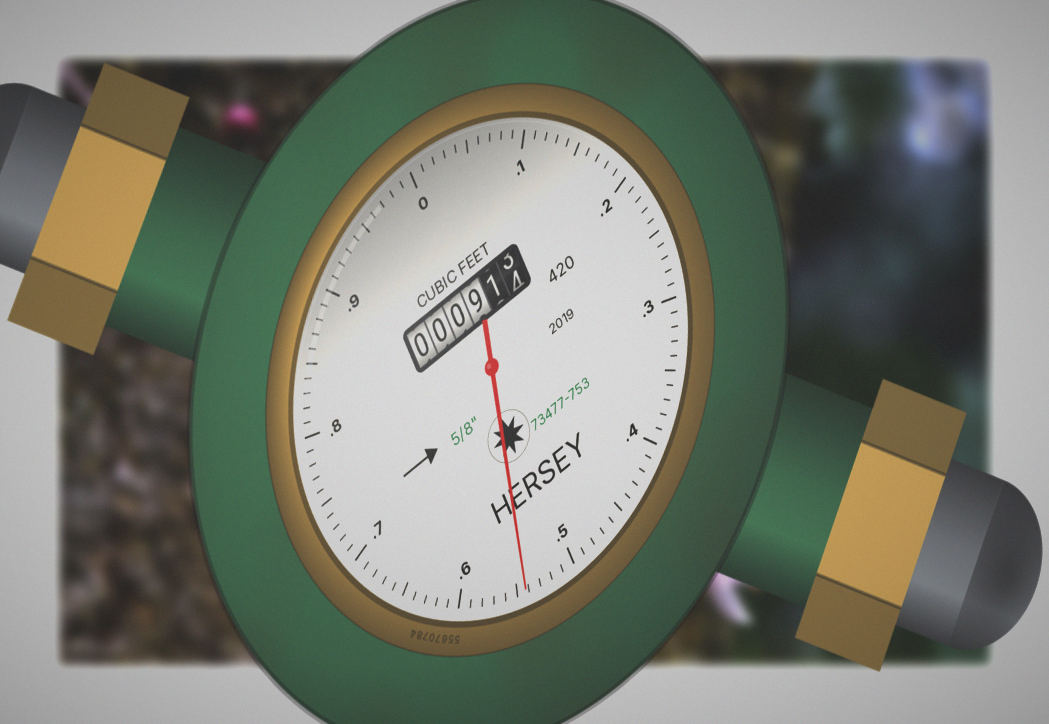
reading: 913.54 (ft³)
